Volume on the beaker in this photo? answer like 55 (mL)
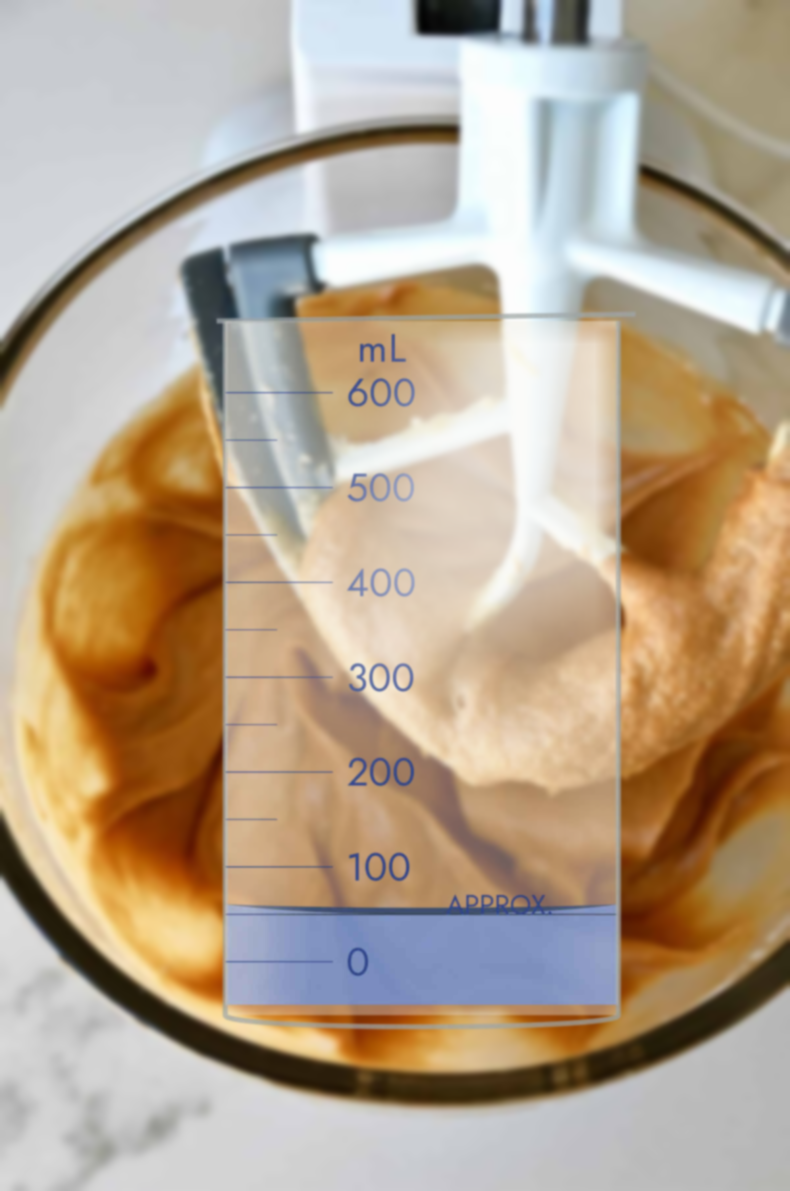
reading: 50 (mL)
